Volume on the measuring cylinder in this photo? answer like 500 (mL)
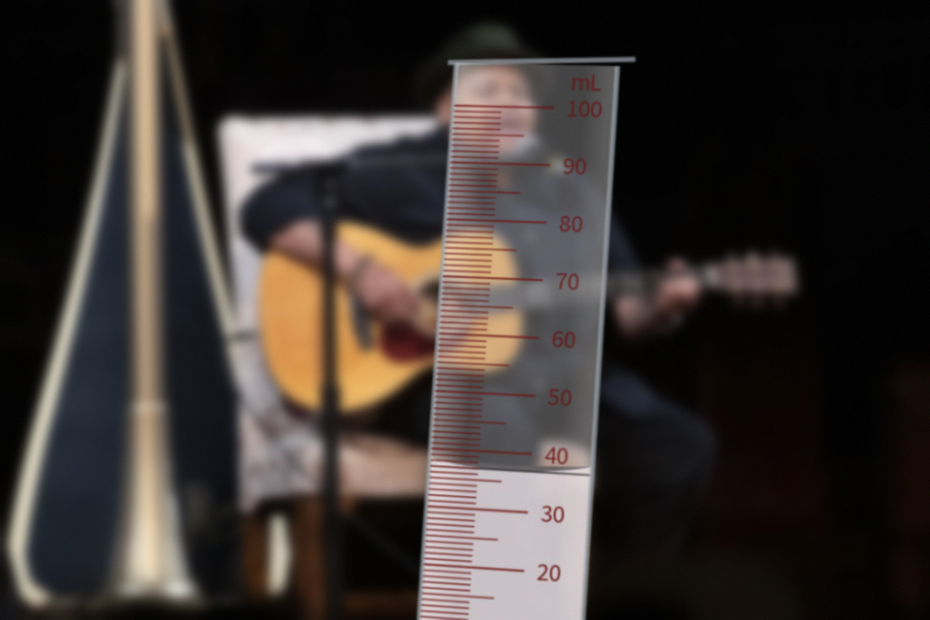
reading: 37 (mL)
